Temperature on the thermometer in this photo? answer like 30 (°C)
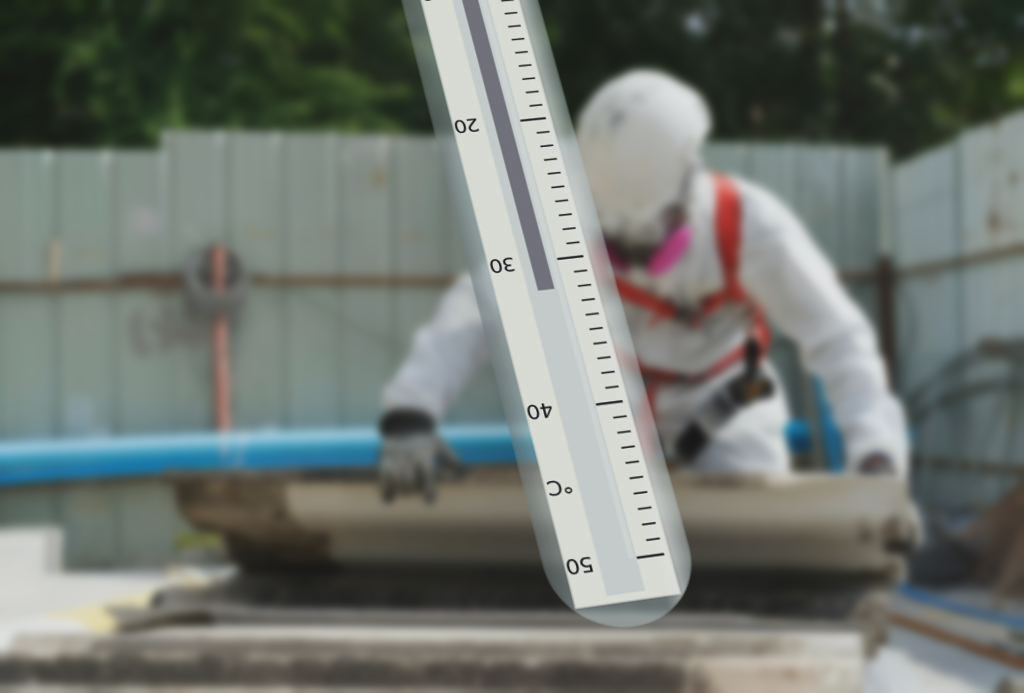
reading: 32 (°C)
